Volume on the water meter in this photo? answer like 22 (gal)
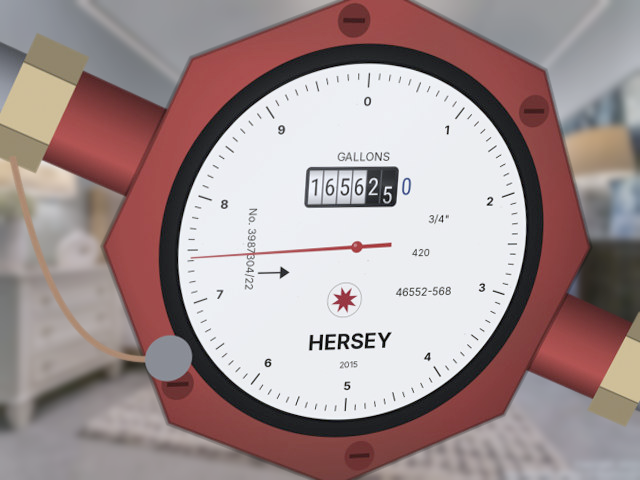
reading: 1656247.4 (gal)
